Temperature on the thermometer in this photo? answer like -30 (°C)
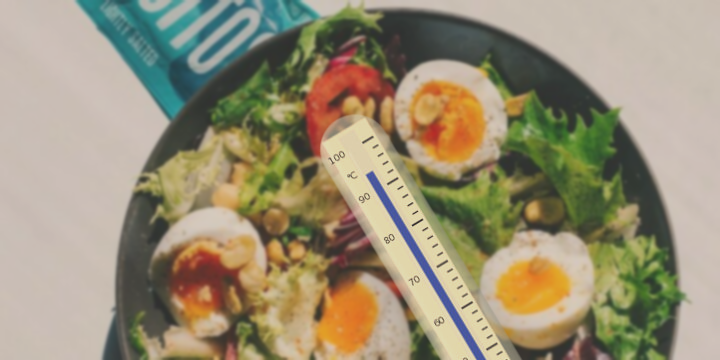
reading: 94 (°C)
